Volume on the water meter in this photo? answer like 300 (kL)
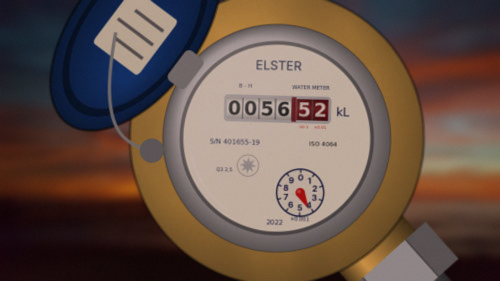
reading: 56.524 (kL)
